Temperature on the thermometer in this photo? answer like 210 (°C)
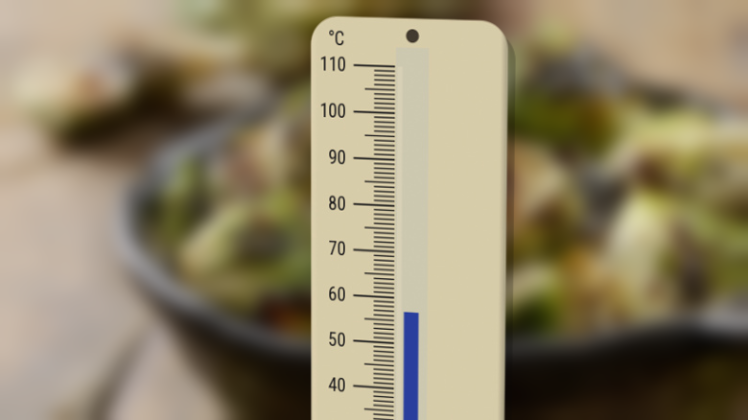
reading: 57 (°C)
